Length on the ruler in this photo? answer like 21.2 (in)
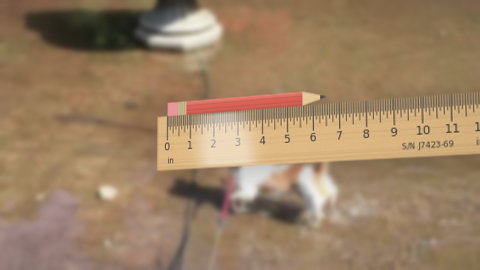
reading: 6.5 (in)
